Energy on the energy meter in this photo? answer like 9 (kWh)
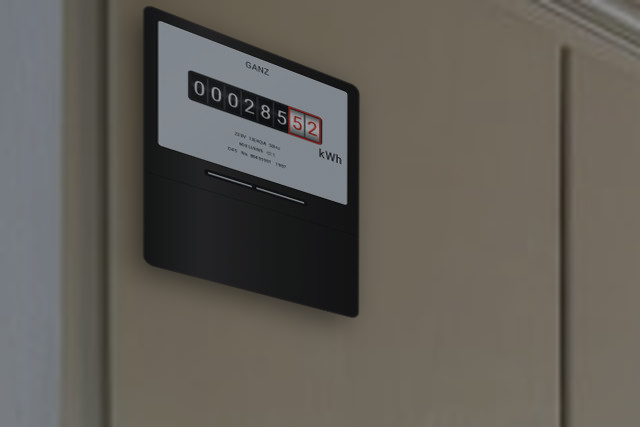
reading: 285.52 (kWh)
